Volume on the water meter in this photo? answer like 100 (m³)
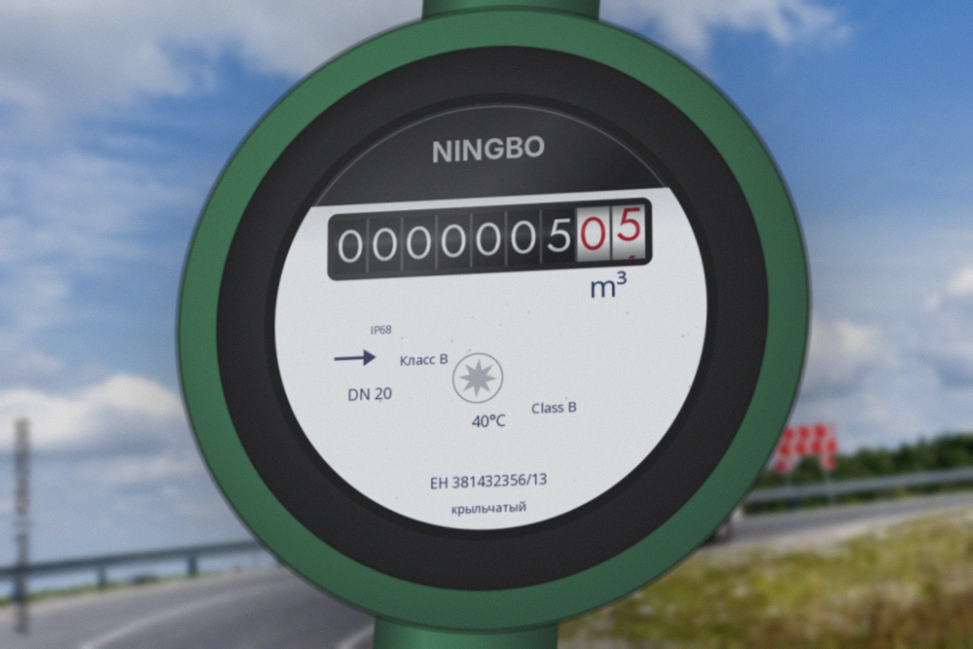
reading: 5.05 (m³)
